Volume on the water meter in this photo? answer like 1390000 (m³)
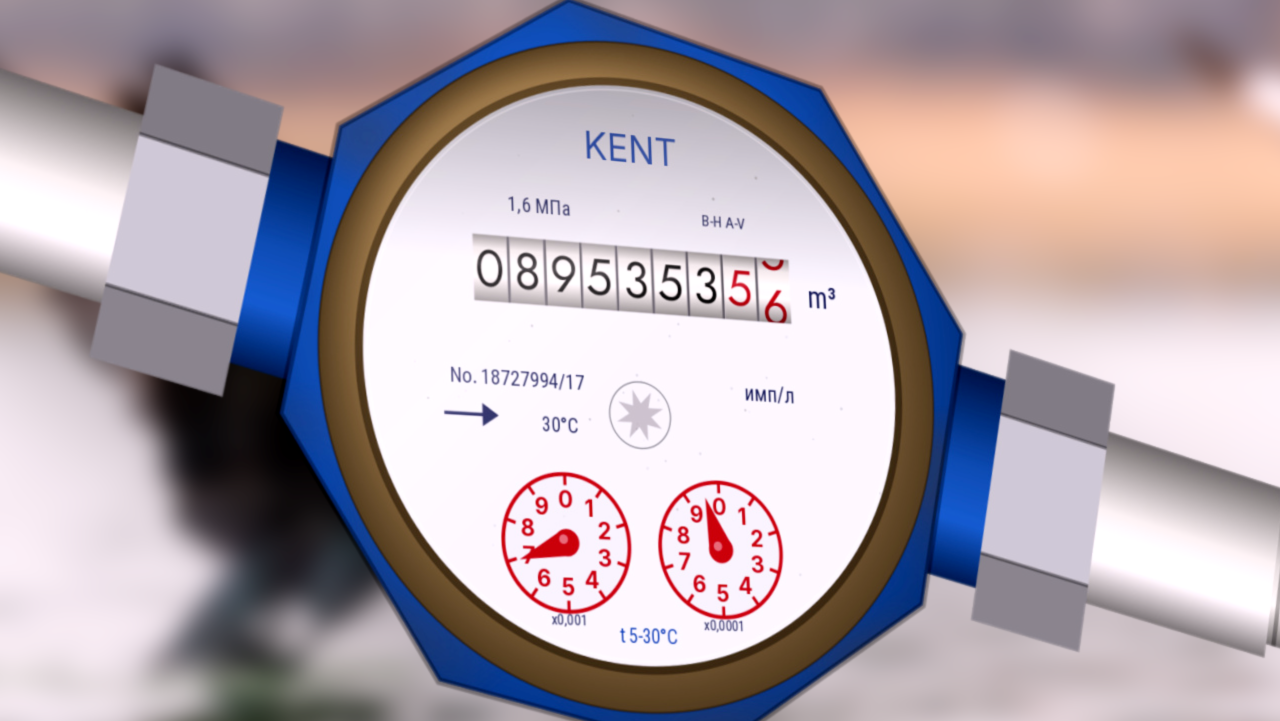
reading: 895353.5569 (m³)
